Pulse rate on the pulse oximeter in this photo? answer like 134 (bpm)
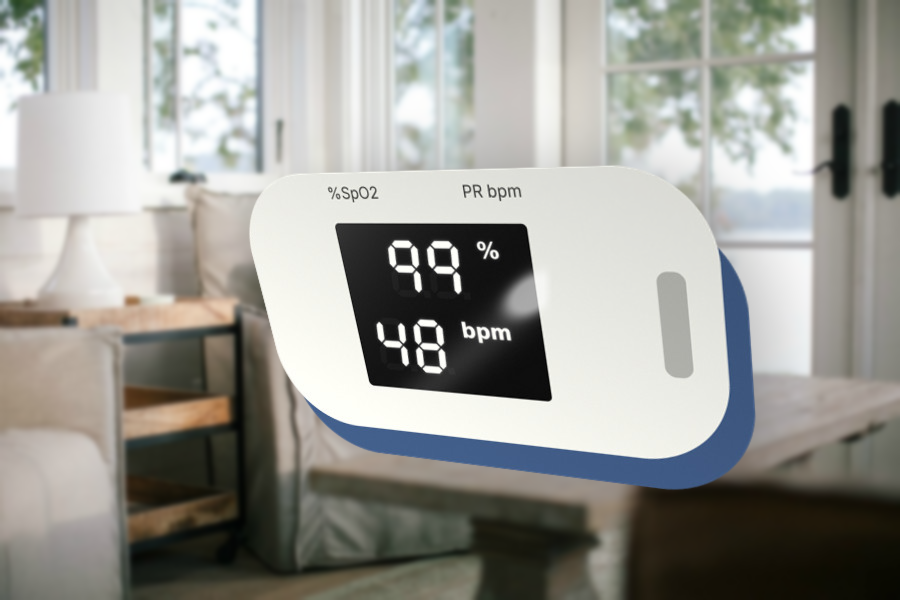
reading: 48 (bpm)
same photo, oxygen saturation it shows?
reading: 99 (%)
